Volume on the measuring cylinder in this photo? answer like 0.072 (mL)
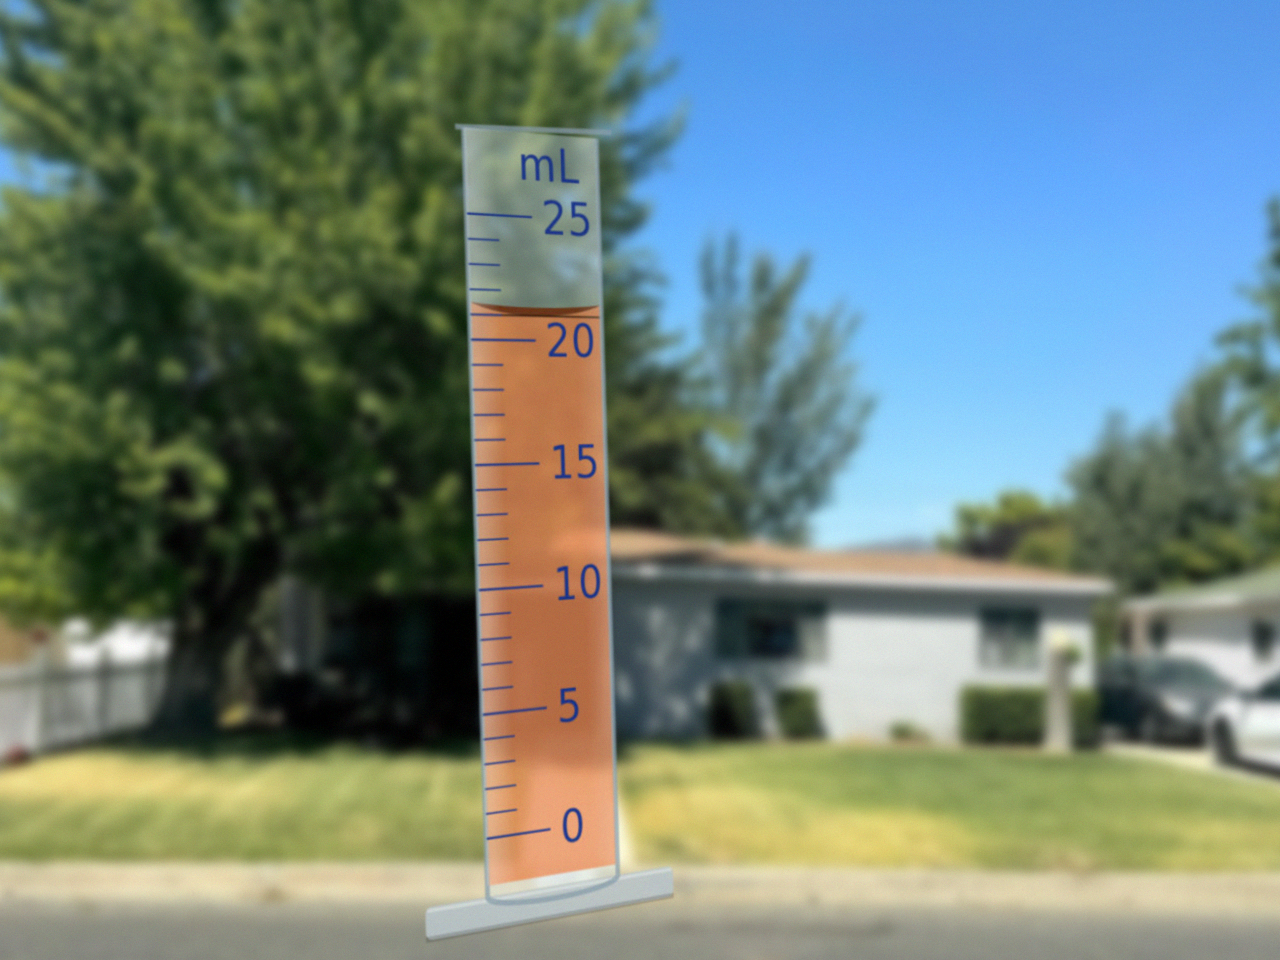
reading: 21 (mL)
